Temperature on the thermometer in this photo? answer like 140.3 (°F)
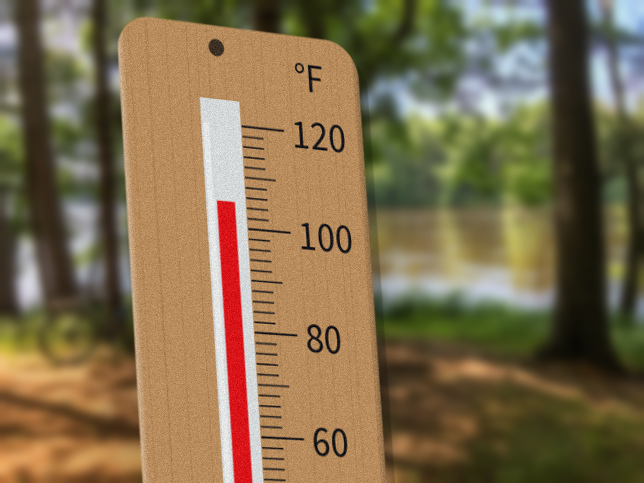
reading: 105 (°F)
